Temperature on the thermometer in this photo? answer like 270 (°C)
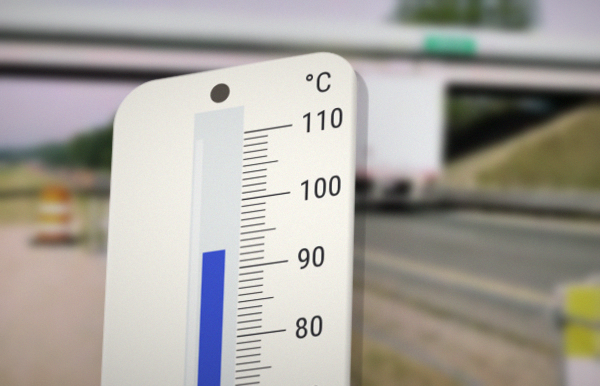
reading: 93 (°C)
